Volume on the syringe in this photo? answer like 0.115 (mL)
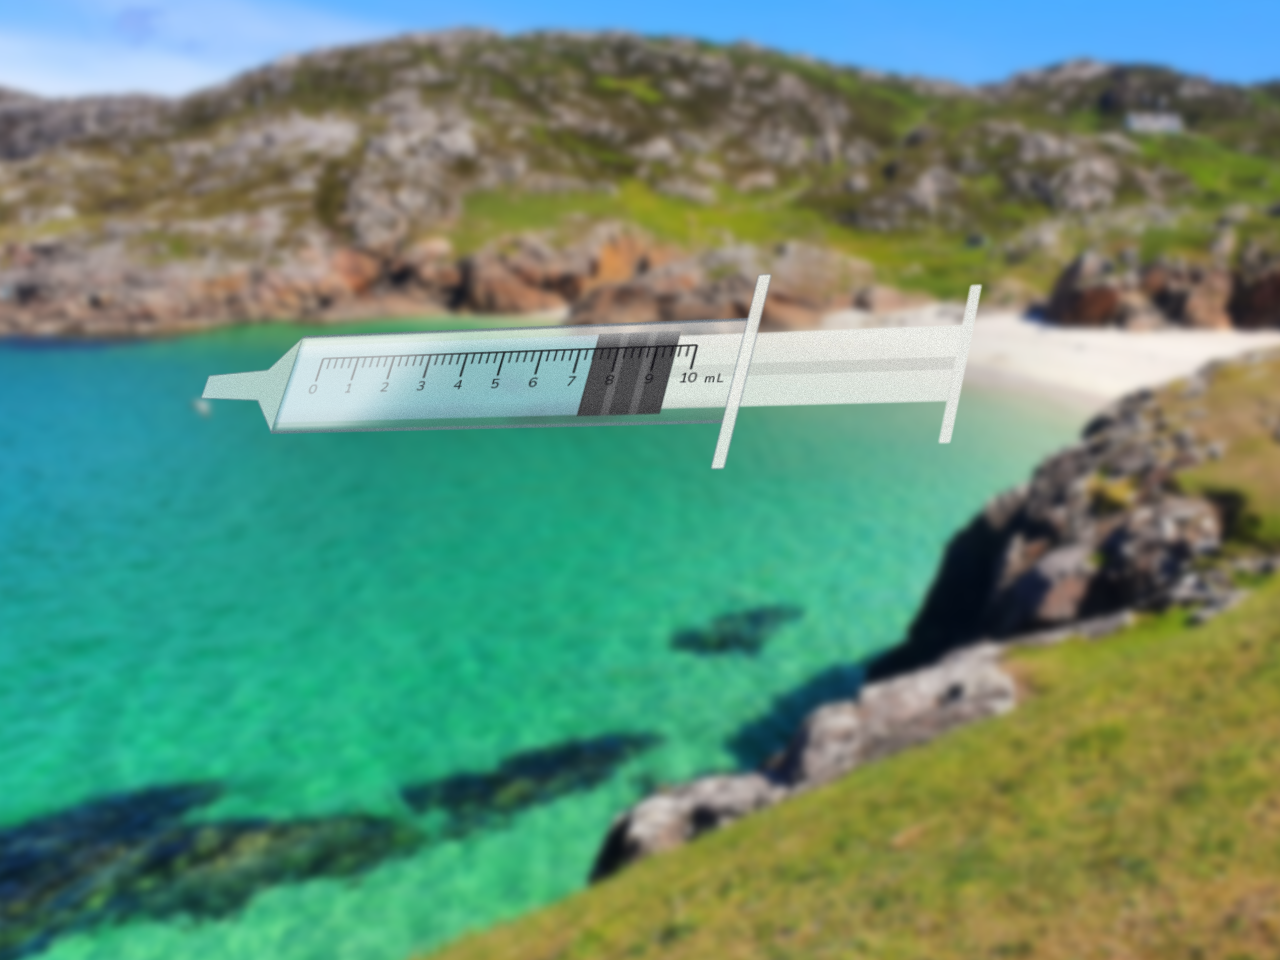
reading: 7.4 (mL)
